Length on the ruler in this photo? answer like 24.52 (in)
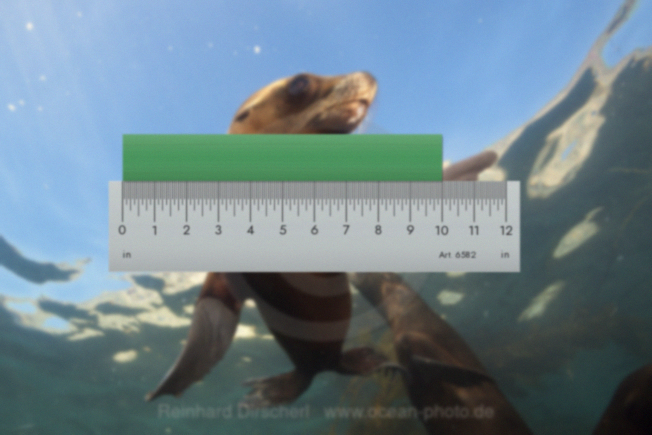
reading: 10 (in)
